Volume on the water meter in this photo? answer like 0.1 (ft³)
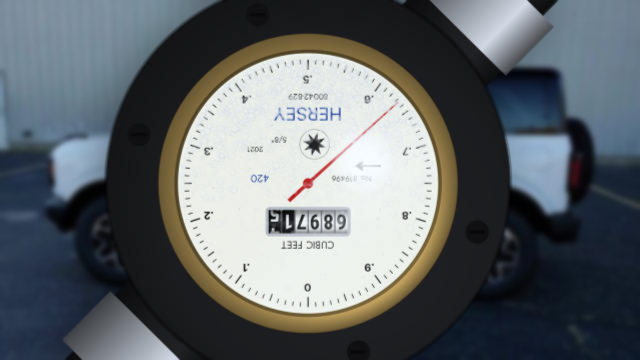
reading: 689714.63 (ft³)
